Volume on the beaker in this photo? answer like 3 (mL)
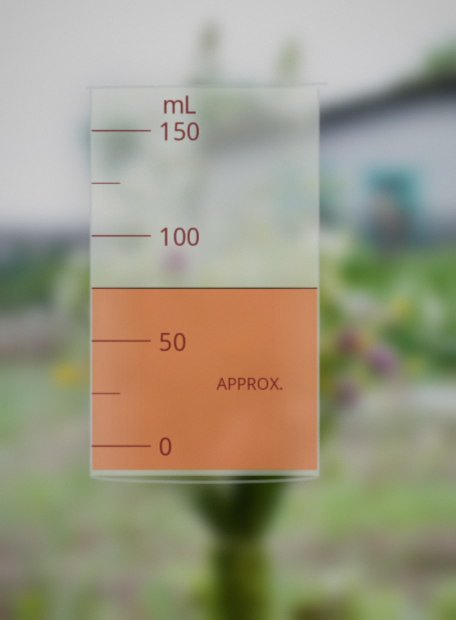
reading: 75 (mL)
